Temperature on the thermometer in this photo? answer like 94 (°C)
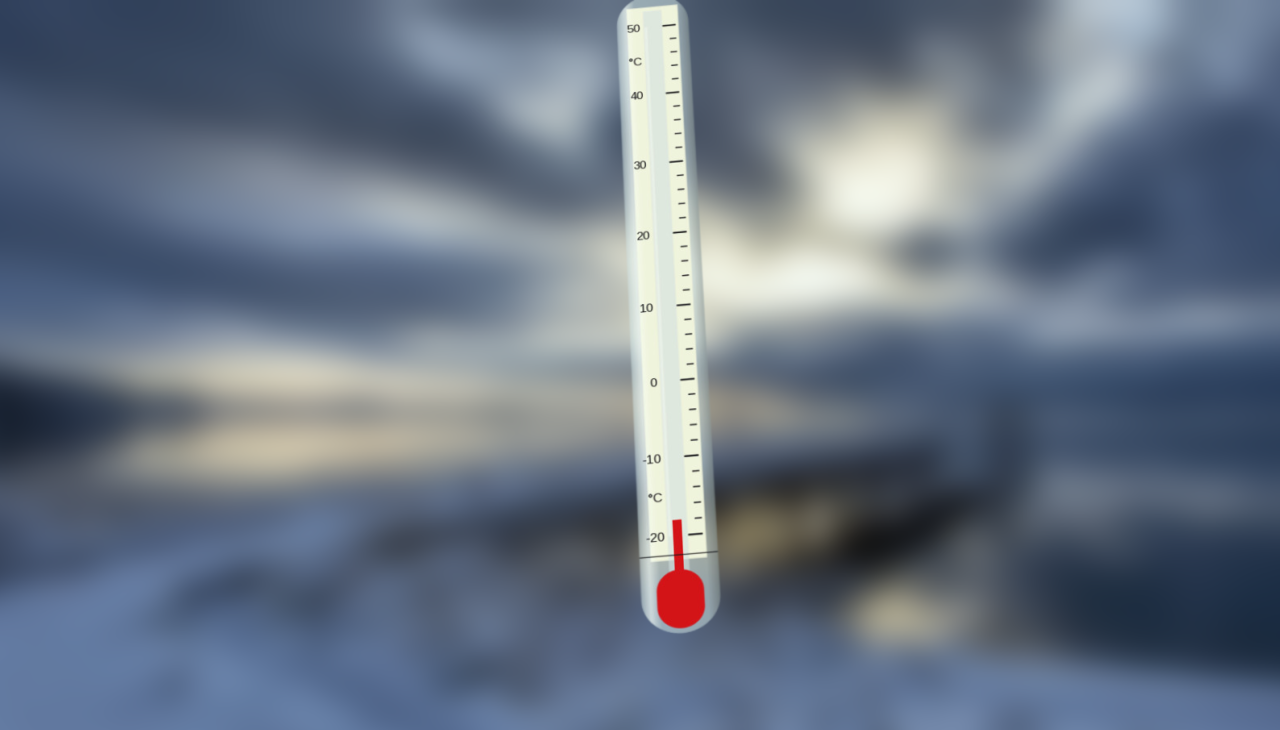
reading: -18 (°C)
